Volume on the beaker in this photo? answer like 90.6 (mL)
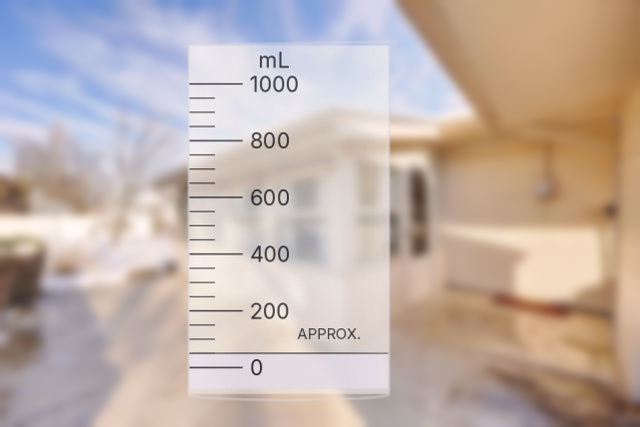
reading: 50 (mL)
